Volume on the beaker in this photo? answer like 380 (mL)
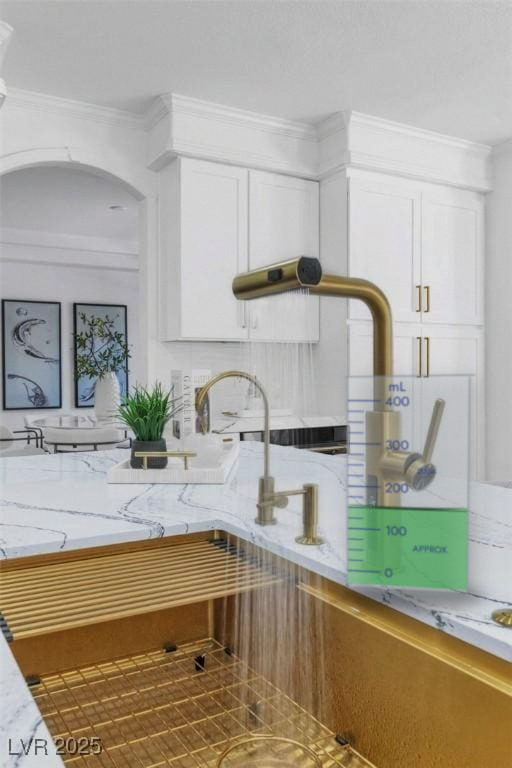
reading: 150 (mL)
